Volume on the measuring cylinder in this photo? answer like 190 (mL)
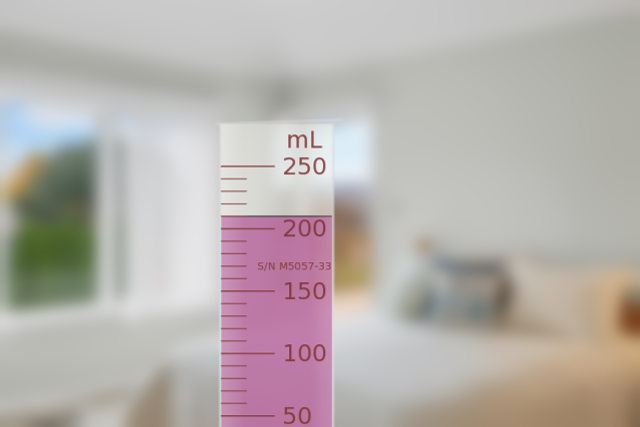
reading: 210 (mL)
